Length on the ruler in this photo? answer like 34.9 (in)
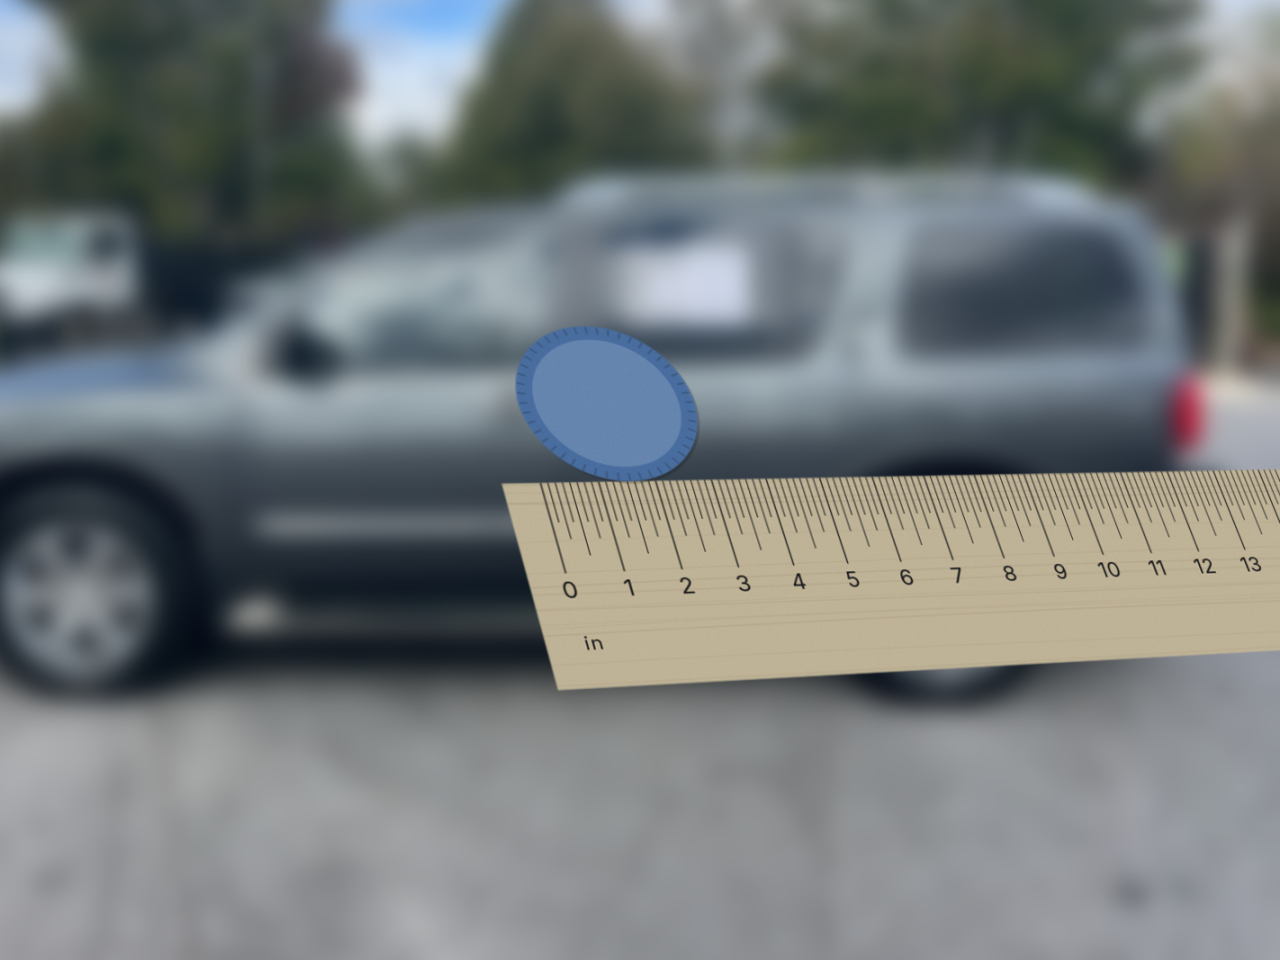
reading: 3.125 (in)
